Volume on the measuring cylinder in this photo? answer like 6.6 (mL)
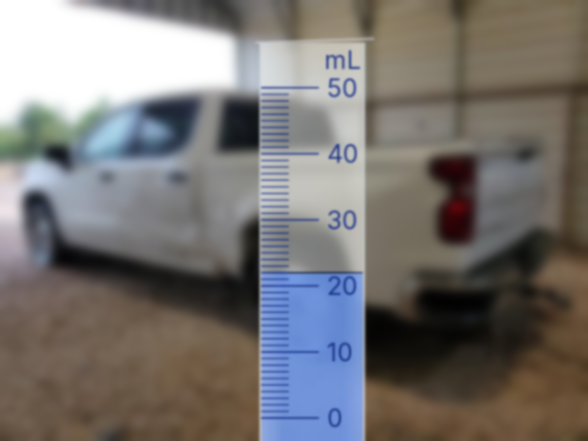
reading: 22 (mL)
